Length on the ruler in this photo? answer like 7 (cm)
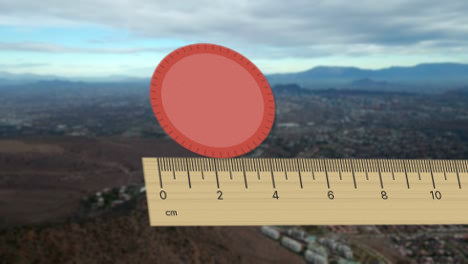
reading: 4.5 (cm)
